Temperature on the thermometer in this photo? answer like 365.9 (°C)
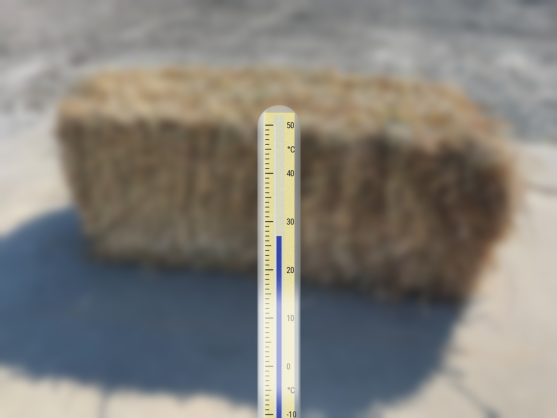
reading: 27 (°C)
